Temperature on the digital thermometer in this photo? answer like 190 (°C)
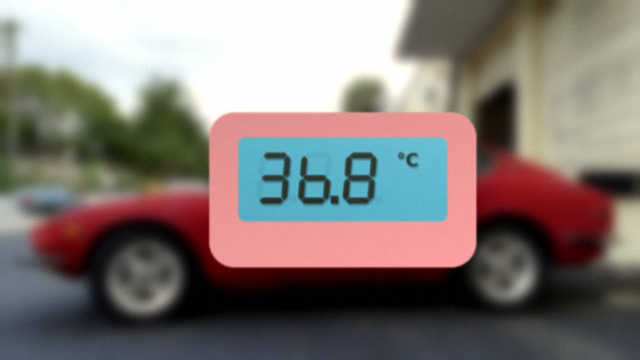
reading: 36.8 (°C)
